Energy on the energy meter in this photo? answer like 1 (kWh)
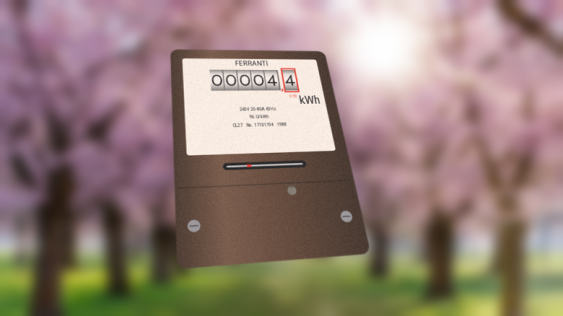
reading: 4.4 (kWh)
